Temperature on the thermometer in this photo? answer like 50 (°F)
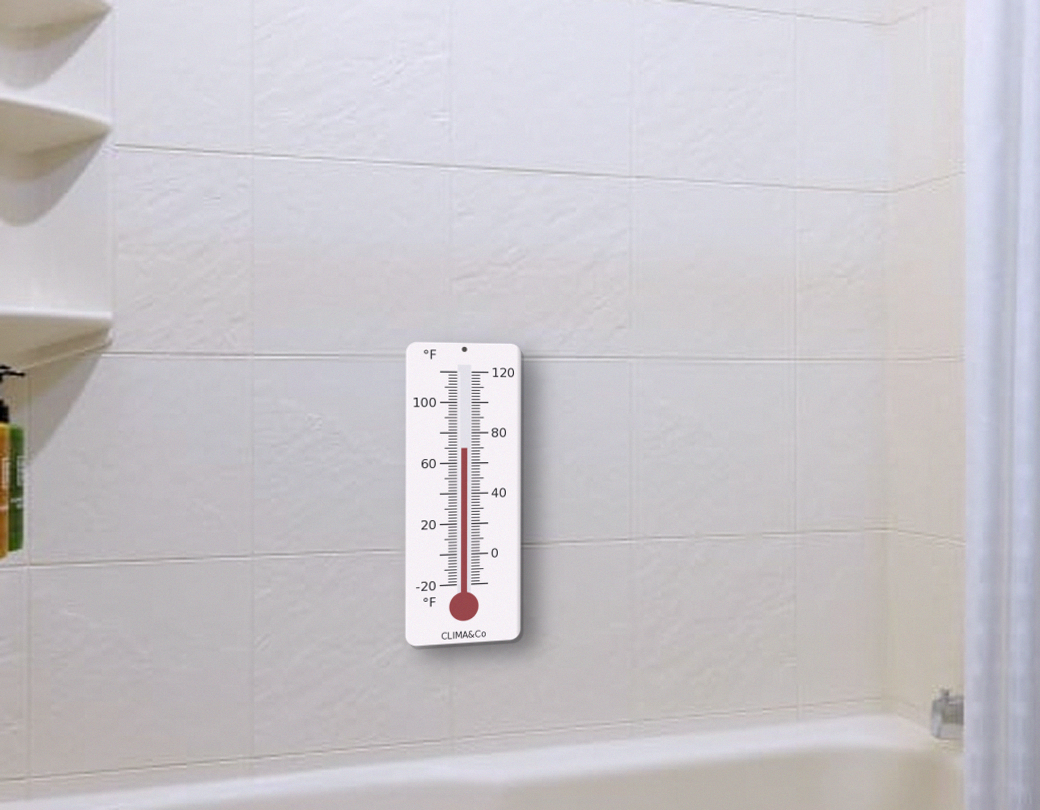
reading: 70 (°F)
